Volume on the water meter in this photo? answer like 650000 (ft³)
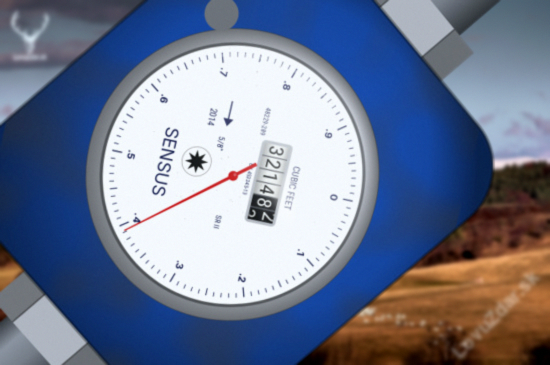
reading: 321482.39 (ft³)
